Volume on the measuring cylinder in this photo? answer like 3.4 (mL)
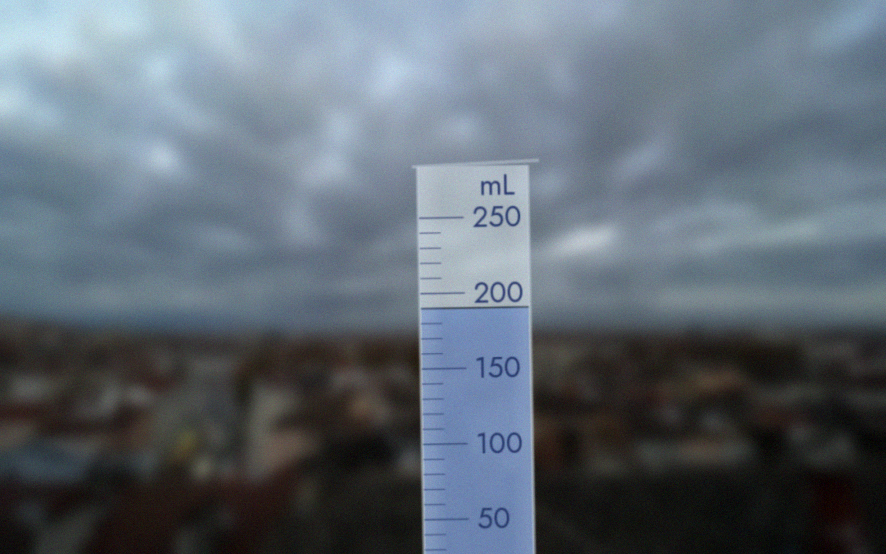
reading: 190 (mL)
